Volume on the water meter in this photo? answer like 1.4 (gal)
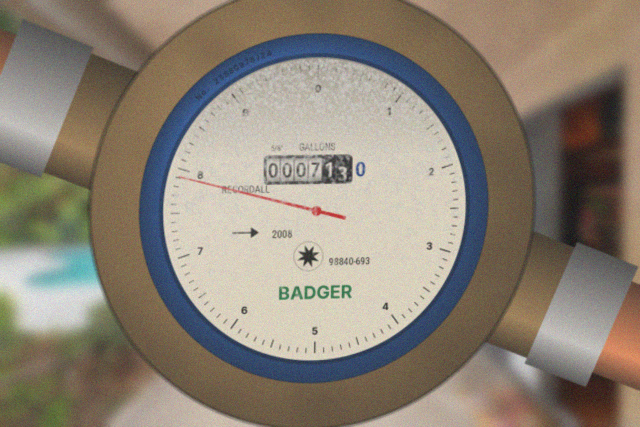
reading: 7127.9 (gal)
